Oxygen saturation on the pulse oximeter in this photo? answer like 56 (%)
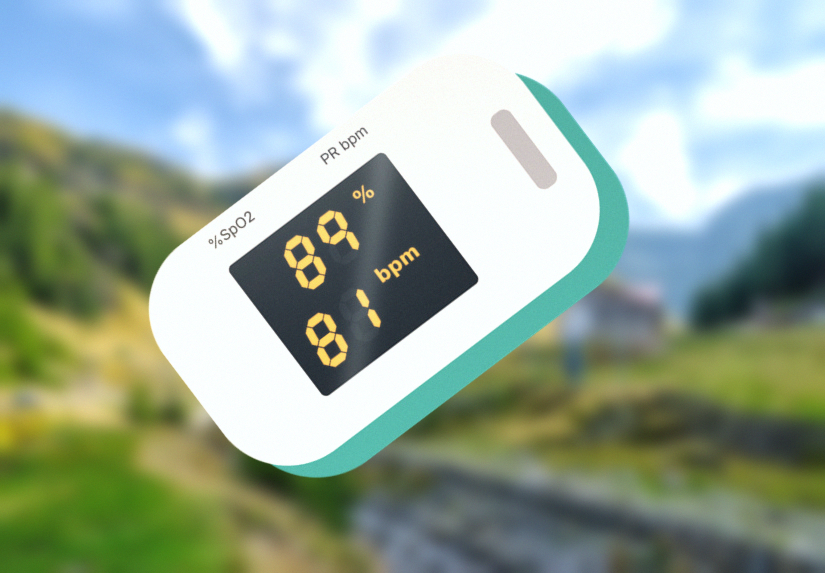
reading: 89 (%)
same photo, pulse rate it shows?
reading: 81 (bpm)
